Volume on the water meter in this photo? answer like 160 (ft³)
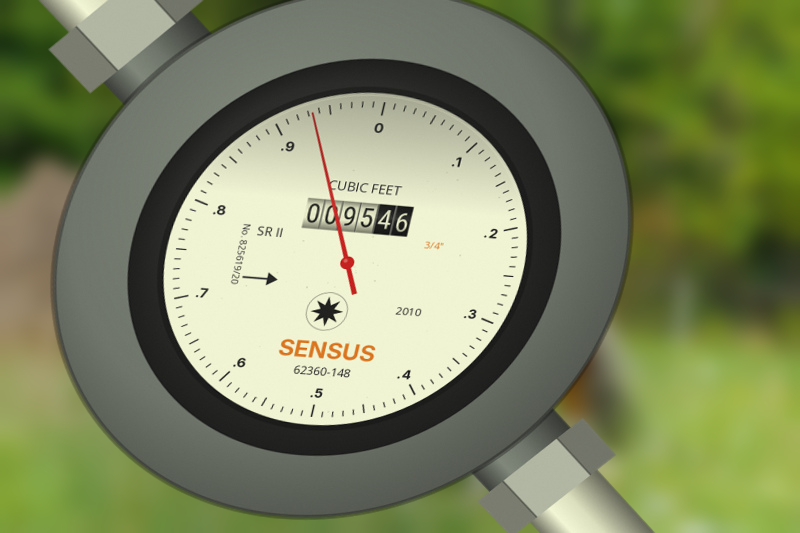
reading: 9545.93 (ft³)
